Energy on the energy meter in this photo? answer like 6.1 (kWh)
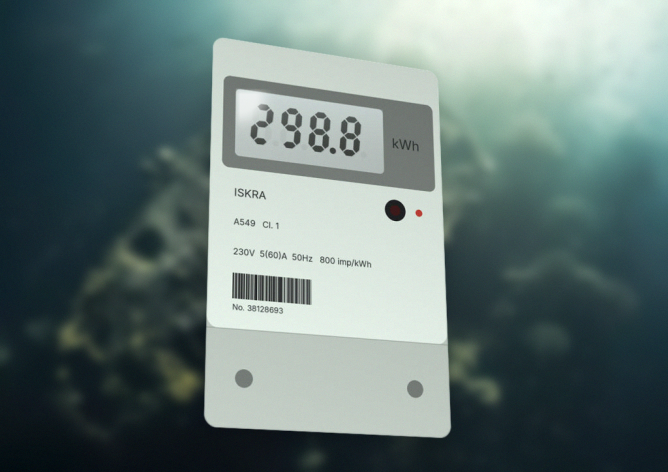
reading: 298.8 (kWh)
